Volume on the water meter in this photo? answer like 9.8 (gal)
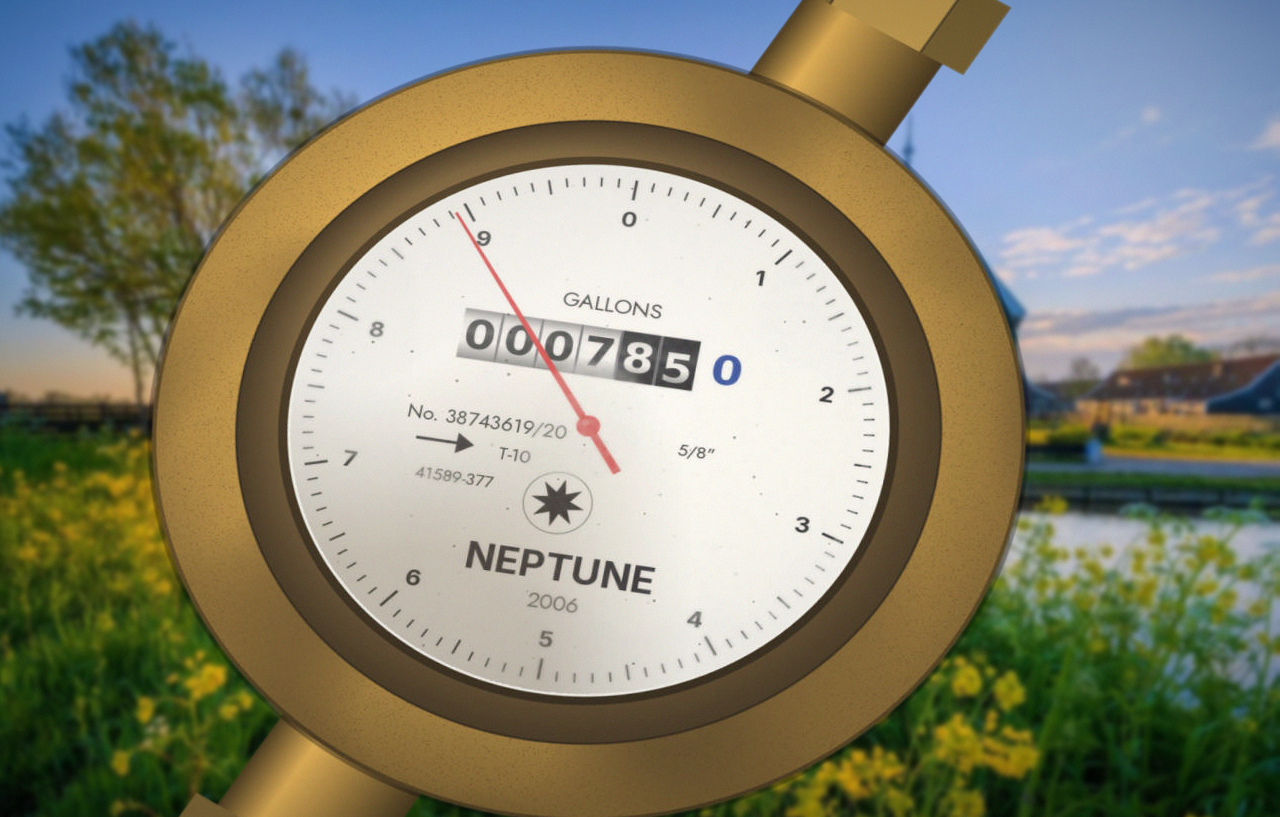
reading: 7848.9 (gal)
